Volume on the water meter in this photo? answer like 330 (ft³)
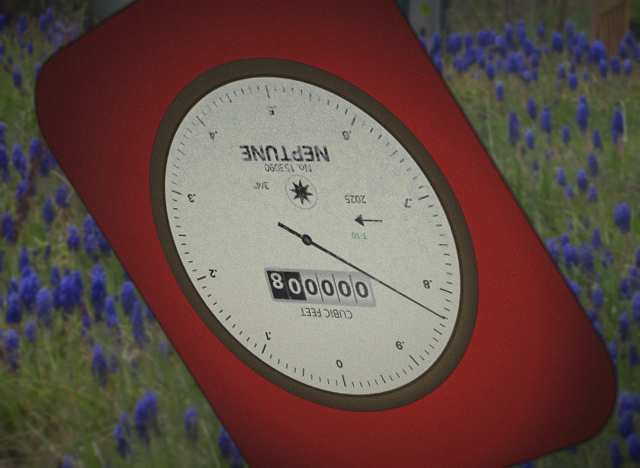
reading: 7.83 (ft³)
